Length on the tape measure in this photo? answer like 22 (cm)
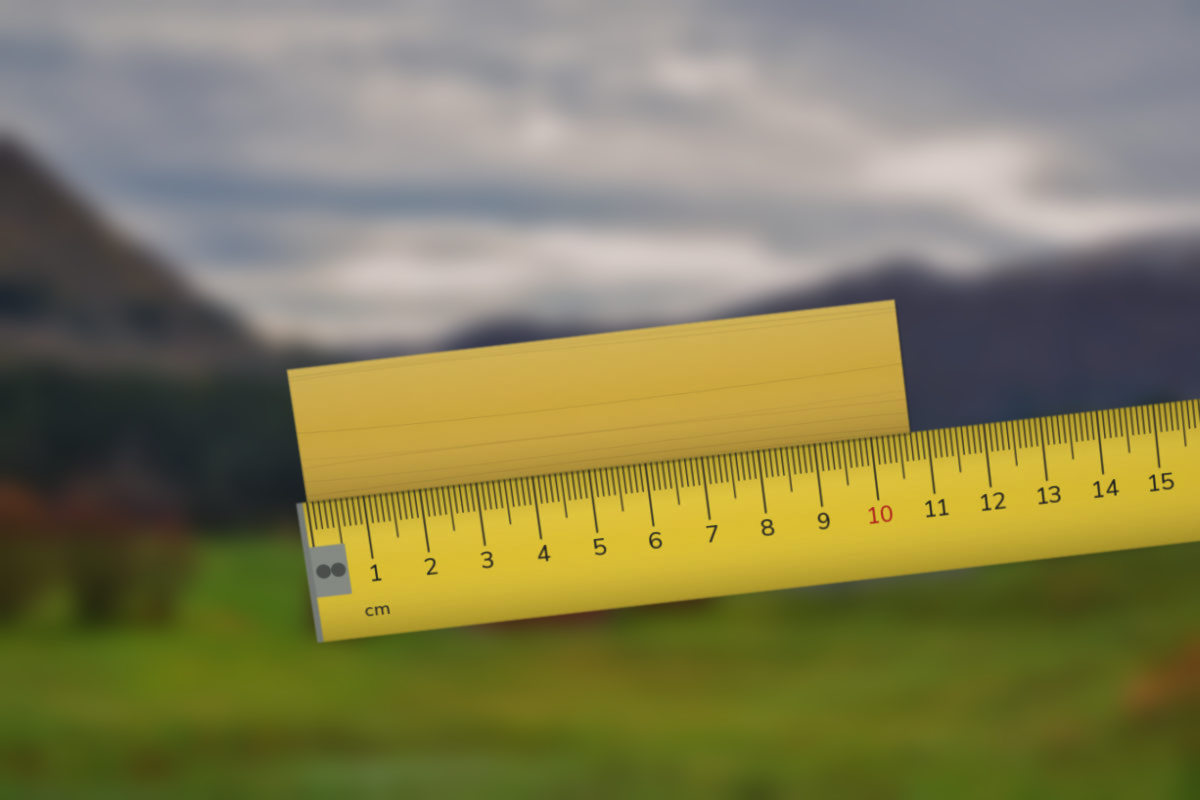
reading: 10.7 (cm)
